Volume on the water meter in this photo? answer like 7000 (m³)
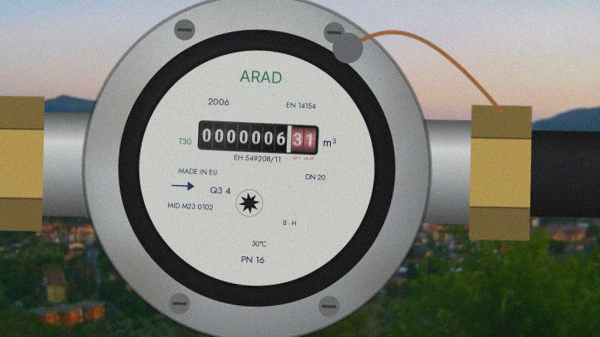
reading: 6.31 (m³)
